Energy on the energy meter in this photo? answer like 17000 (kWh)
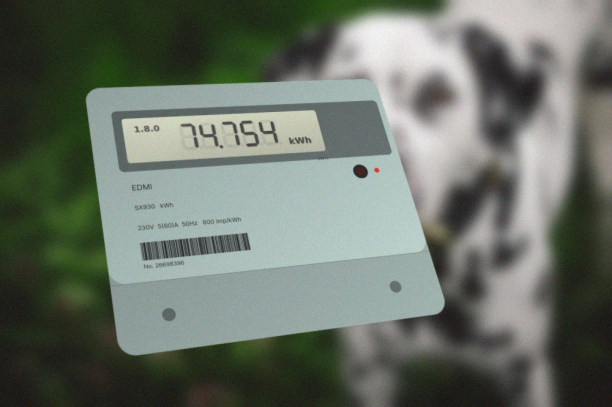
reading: 74.754 (kWh)
